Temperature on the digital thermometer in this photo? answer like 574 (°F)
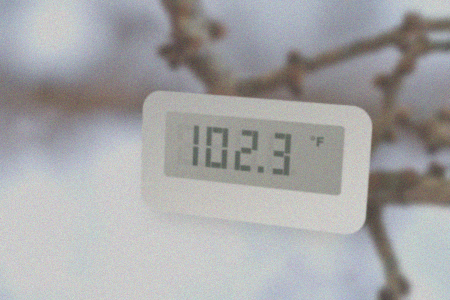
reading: 102.3 (°F)
